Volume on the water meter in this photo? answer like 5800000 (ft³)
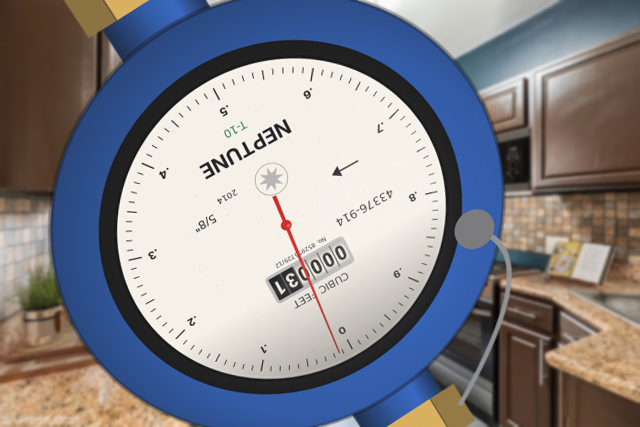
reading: 31.01 (ft³)
